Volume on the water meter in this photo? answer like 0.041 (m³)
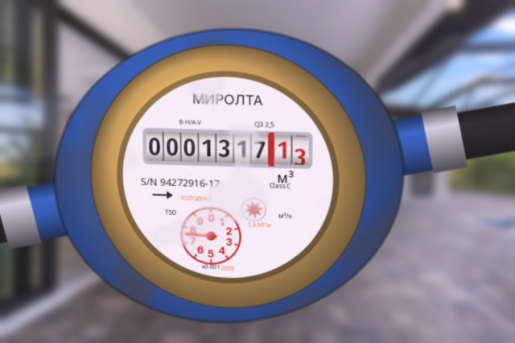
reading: 1317.127 (m³)
